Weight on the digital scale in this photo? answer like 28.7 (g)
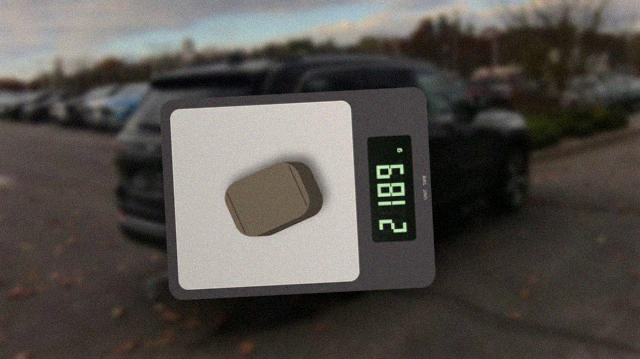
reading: 2189 (g)
